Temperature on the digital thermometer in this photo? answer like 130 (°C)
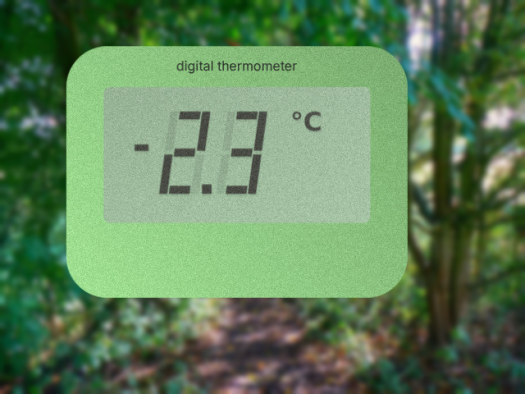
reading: -2.3 (°C)
